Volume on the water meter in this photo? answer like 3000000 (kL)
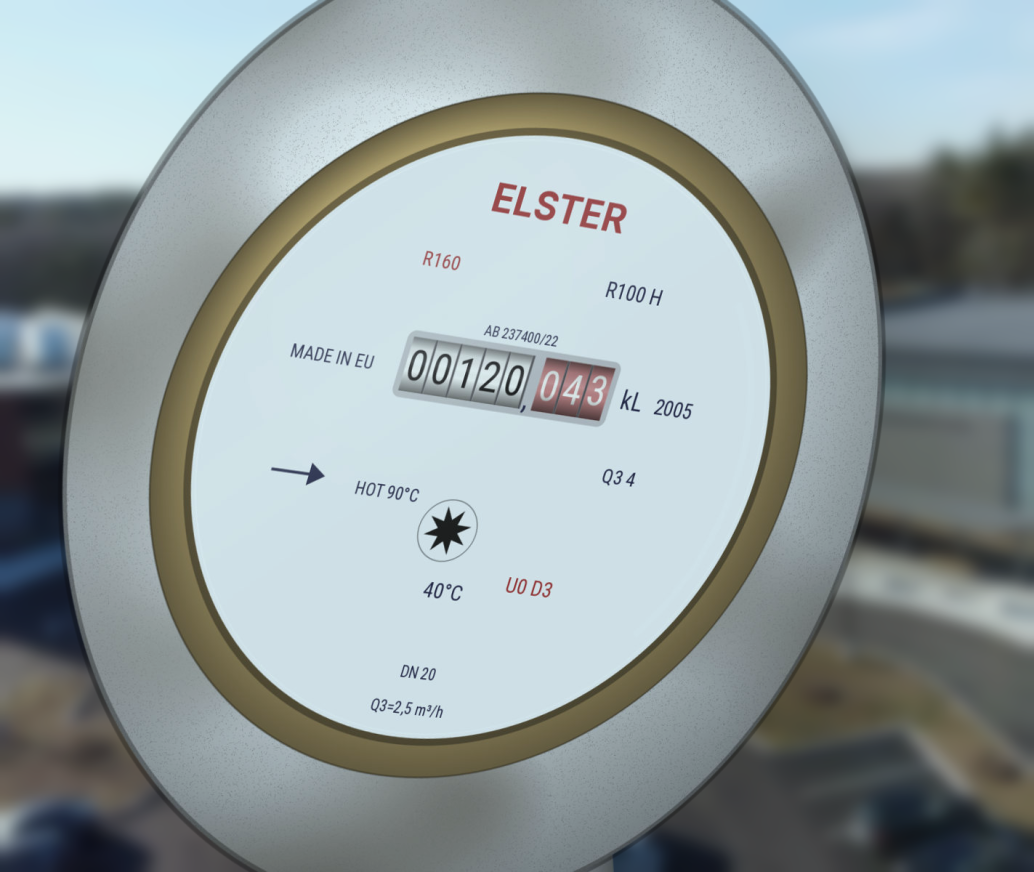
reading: 120.043 (kL)
